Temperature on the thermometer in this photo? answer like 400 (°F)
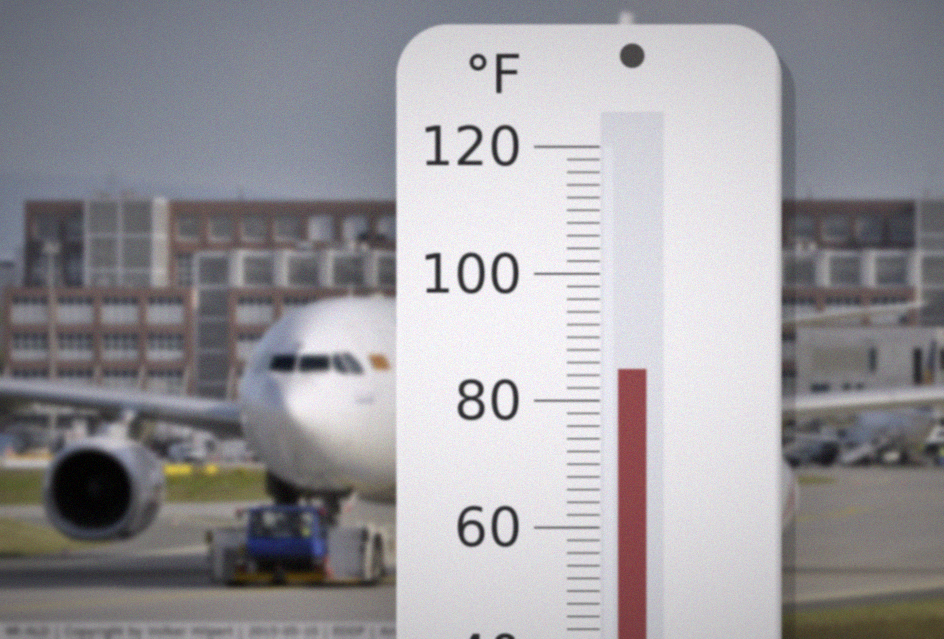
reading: 85 (°F)
